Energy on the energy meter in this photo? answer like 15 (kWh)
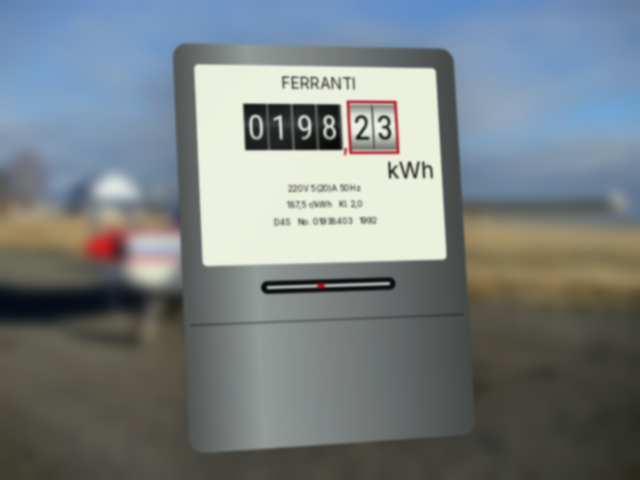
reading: 198.23 (kWh)
